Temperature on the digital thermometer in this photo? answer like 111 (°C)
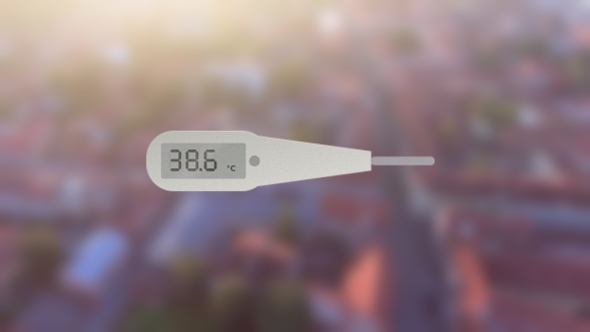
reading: 38.6 (°C)
